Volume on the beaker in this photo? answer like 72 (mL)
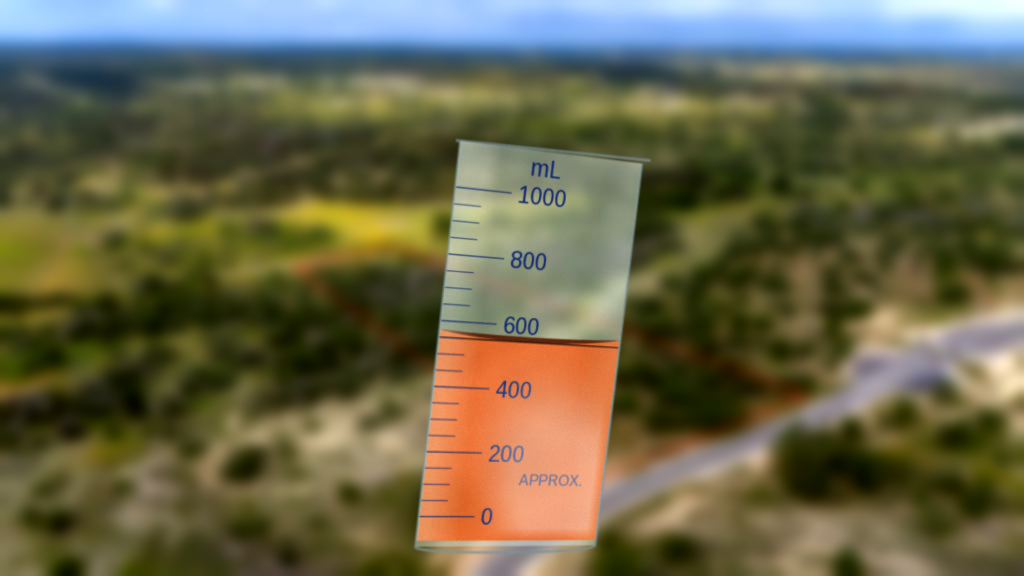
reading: 550 (mL)
